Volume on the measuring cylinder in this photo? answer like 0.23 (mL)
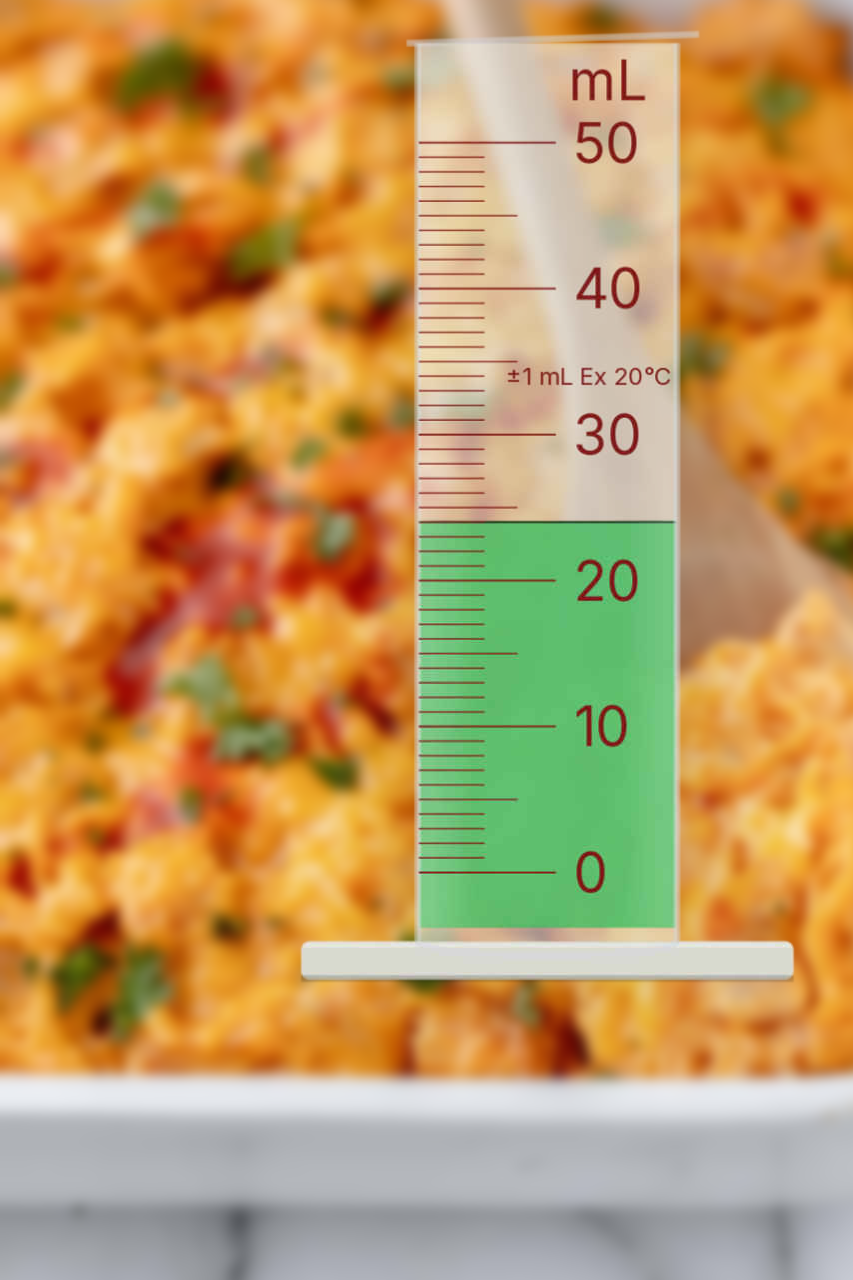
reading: 24 (mL)
